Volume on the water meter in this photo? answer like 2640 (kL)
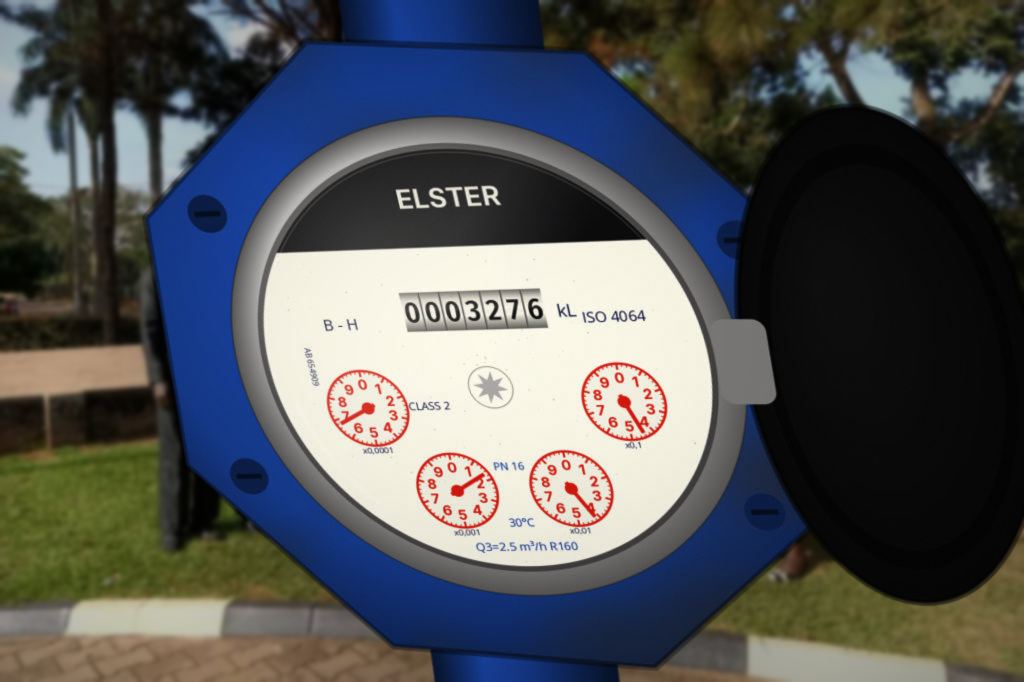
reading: 3276.4416 (kL)
